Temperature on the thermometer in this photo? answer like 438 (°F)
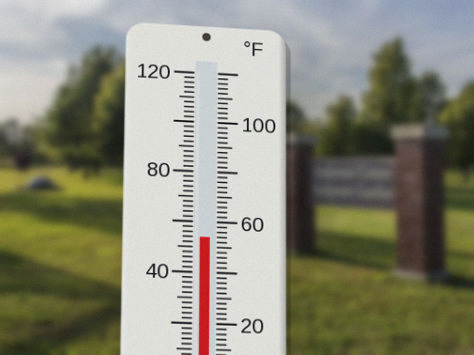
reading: 54 (°F)
